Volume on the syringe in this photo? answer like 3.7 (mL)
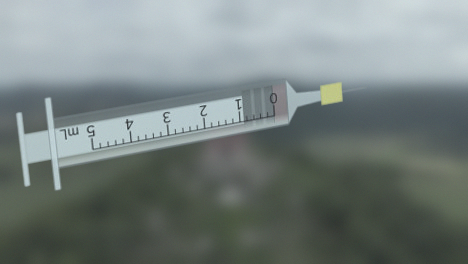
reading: 0 (mL)
